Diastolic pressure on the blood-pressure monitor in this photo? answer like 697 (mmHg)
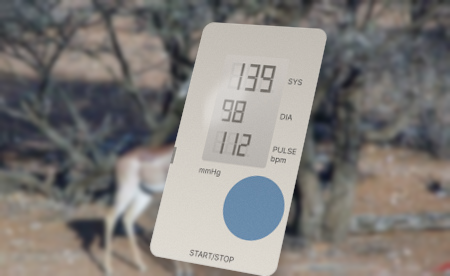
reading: 98 (mmHg)
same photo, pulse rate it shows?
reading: 112 (bpm)
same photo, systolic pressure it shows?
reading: 139 (mmHg)
